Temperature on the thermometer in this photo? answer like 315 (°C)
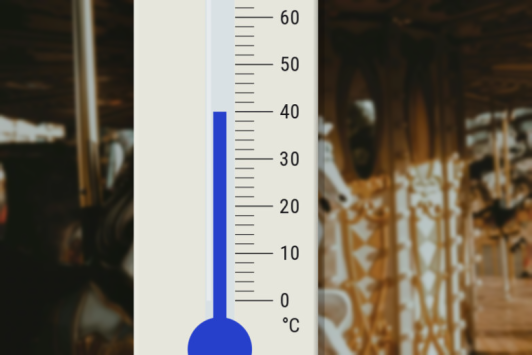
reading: 40 (°C)
